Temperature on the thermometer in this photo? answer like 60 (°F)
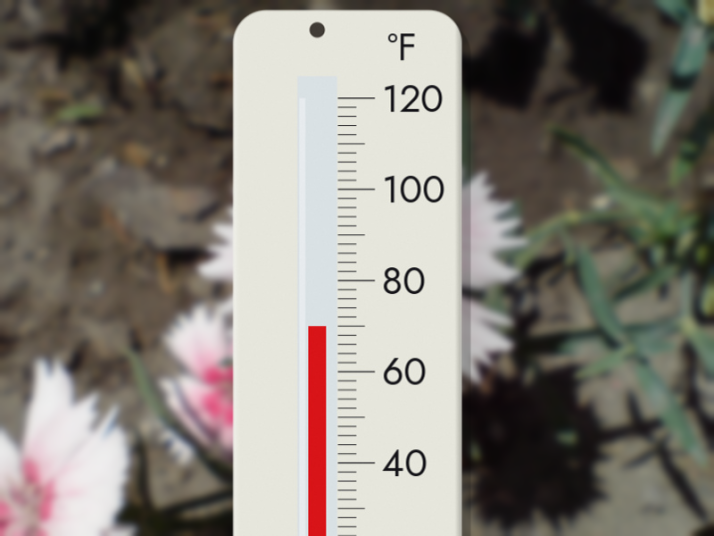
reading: 70 (°F)
